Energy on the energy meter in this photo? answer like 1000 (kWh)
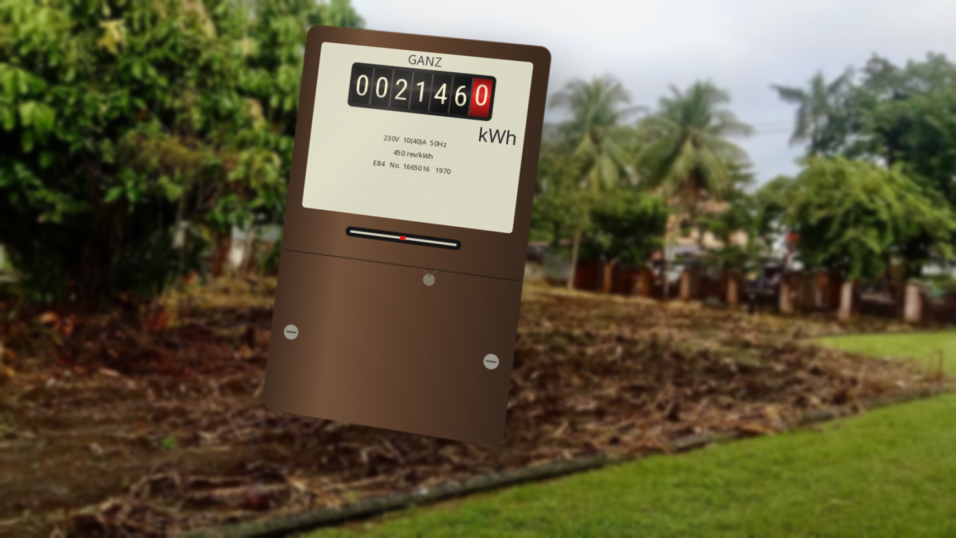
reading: 2146.0 (kWh)
